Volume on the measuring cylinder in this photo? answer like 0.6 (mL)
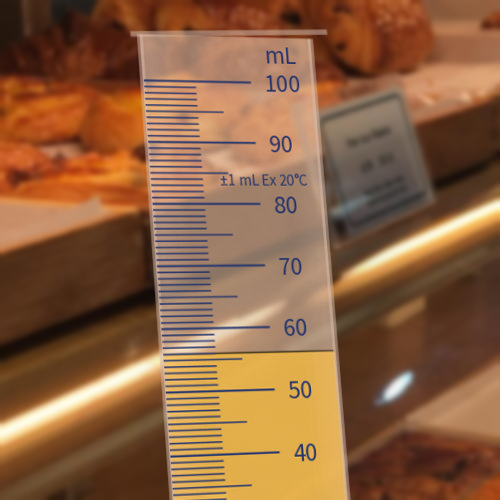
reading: 56 (mL)
